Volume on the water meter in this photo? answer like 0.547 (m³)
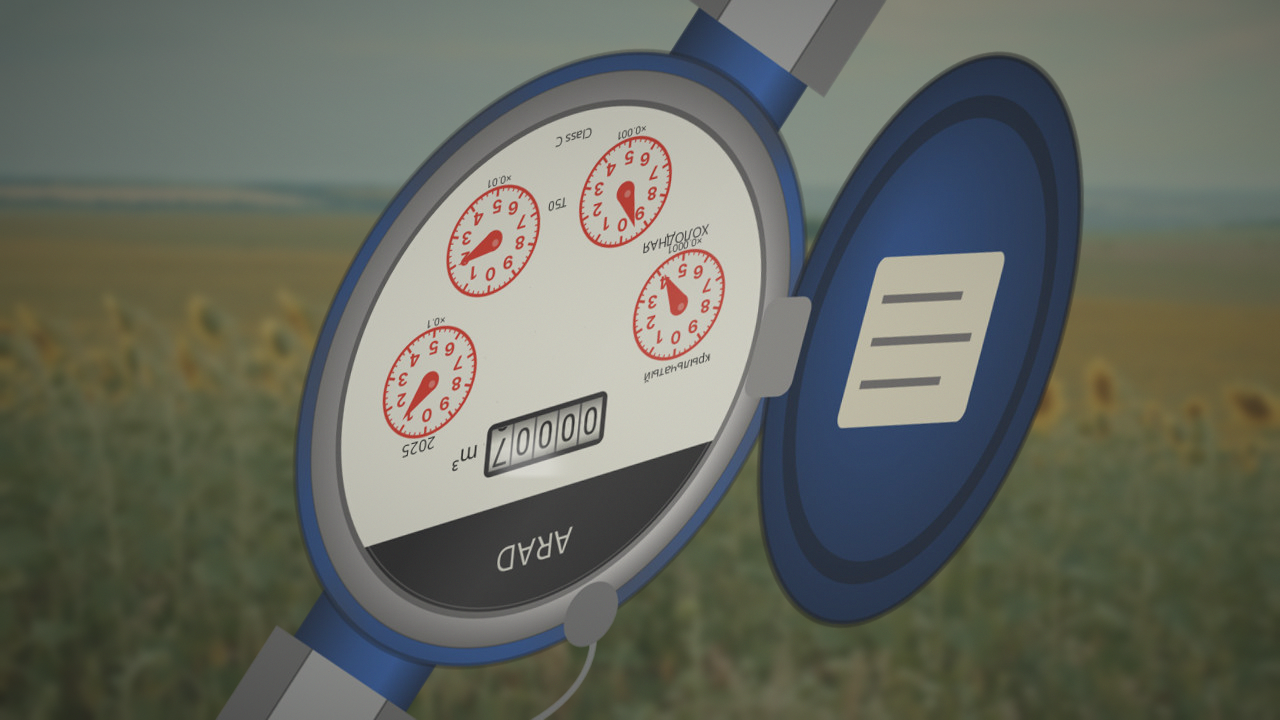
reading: 7.1194 (m³)
